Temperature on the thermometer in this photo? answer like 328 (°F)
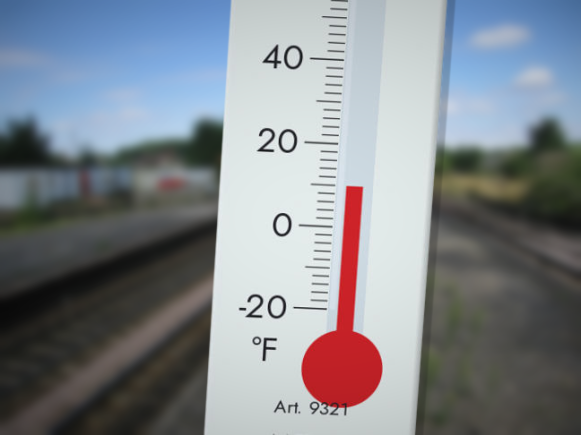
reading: 10 (°F)
